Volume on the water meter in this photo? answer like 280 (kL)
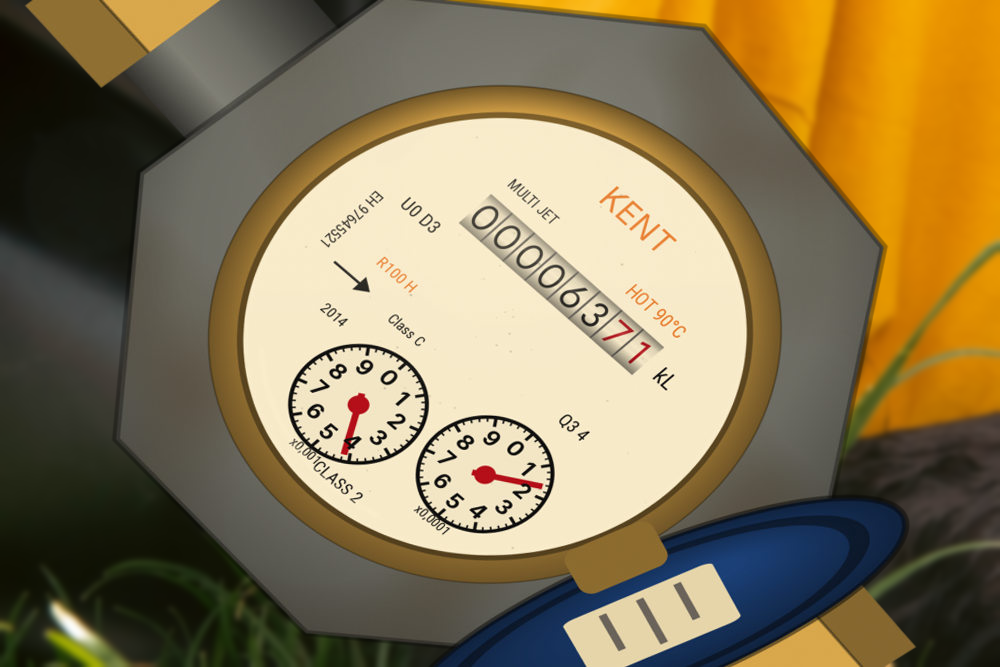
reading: 63.7141 (kL)
